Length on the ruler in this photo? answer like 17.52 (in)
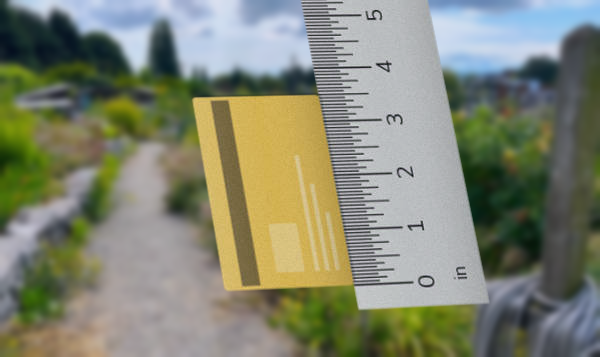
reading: 3.5 (in)
